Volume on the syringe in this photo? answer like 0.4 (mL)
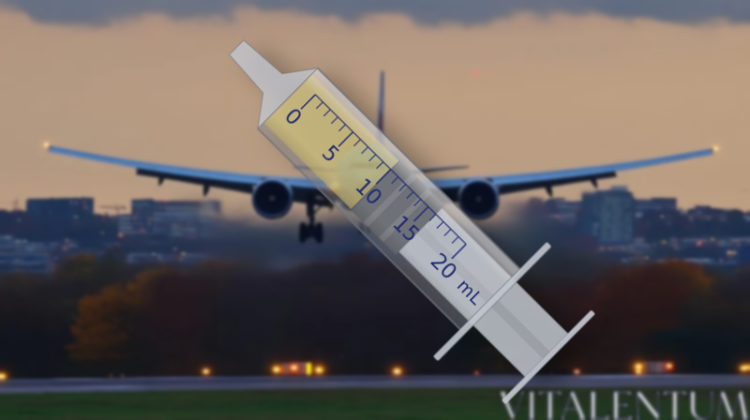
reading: 10 (mL)
